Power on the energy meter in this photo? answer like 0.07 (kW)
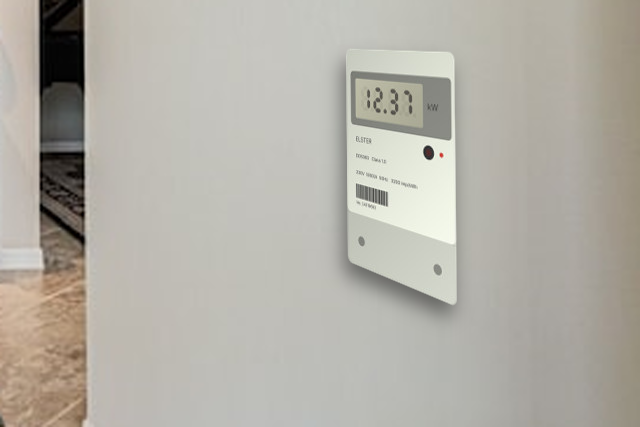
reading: 12.37 (kW)
